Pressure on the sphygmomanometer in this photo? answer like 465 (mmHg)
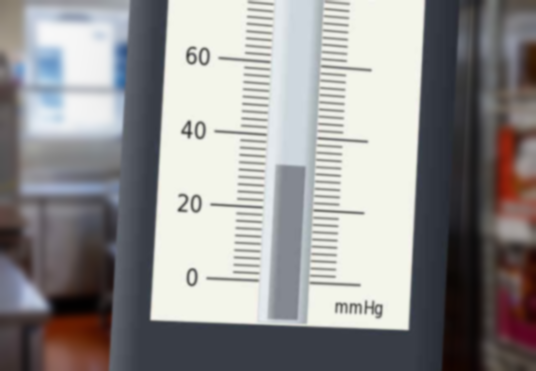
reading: 32 (mmHg)
